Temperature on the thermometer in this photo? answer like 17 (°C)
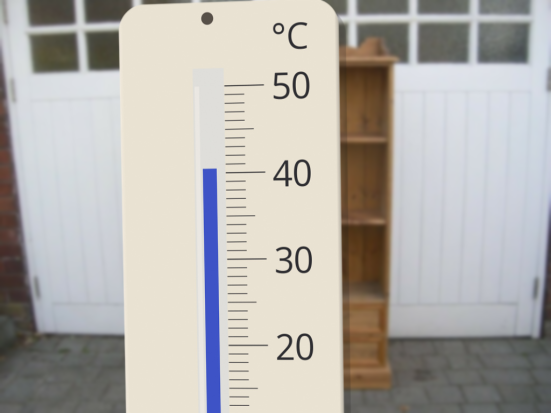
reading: 40.5 (°C)
